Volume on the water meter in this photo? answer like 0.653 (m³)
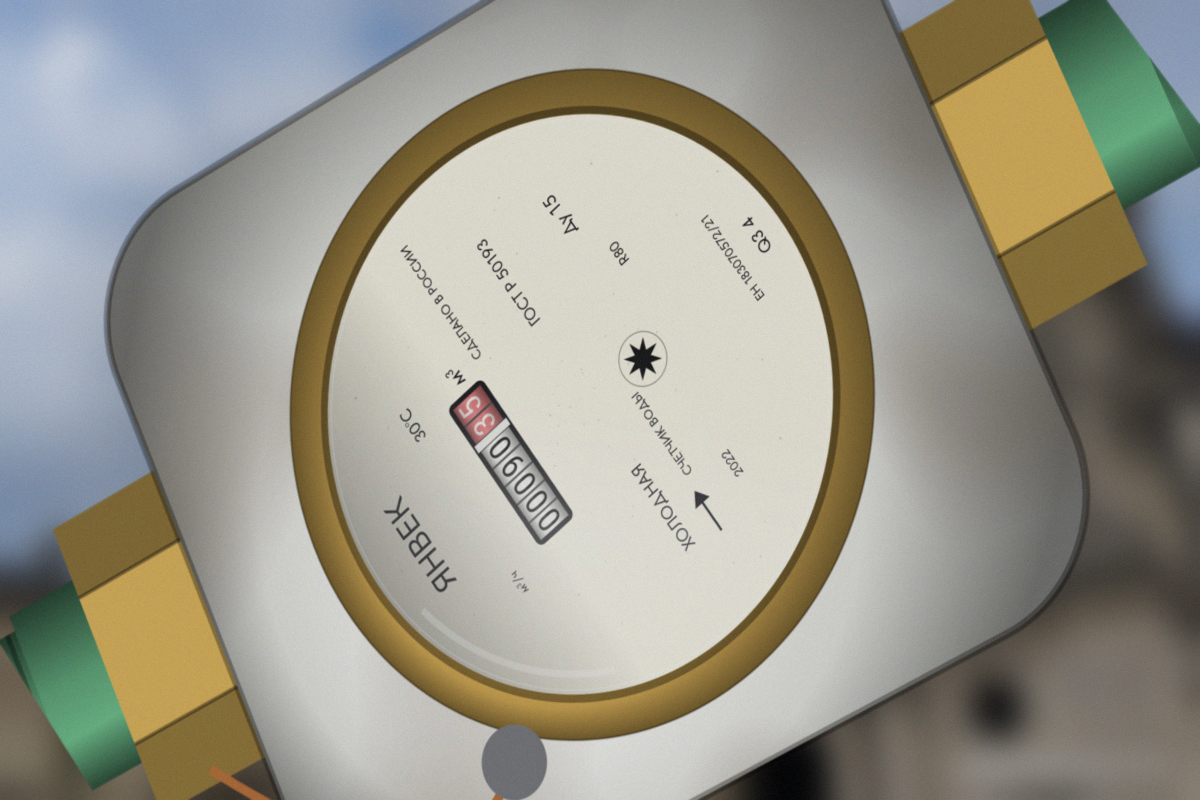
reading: 90.35 (m³)
